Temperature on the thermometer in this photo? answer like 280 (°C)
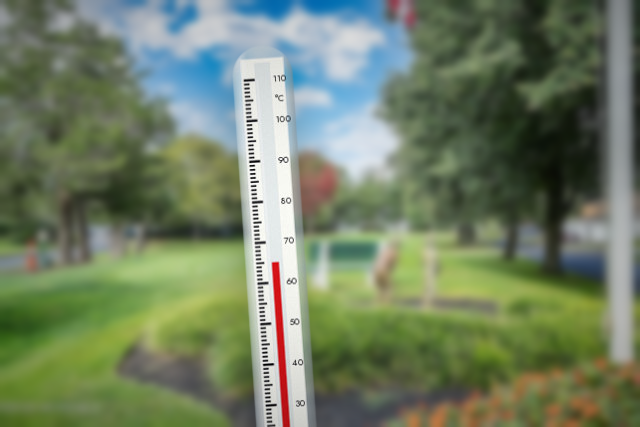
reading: 65 (°C)
